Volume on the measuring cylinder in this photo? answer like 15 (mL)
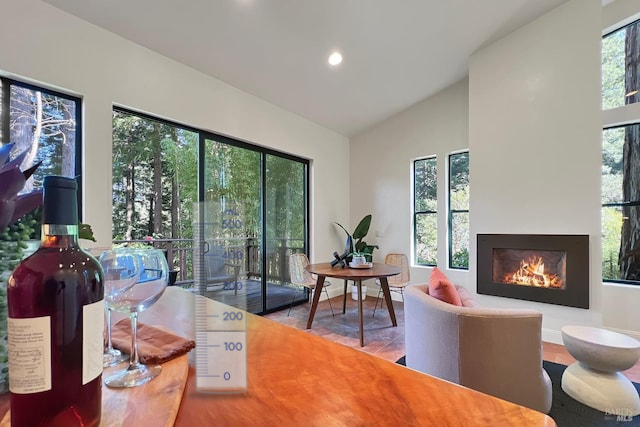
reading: 150 (mL)
